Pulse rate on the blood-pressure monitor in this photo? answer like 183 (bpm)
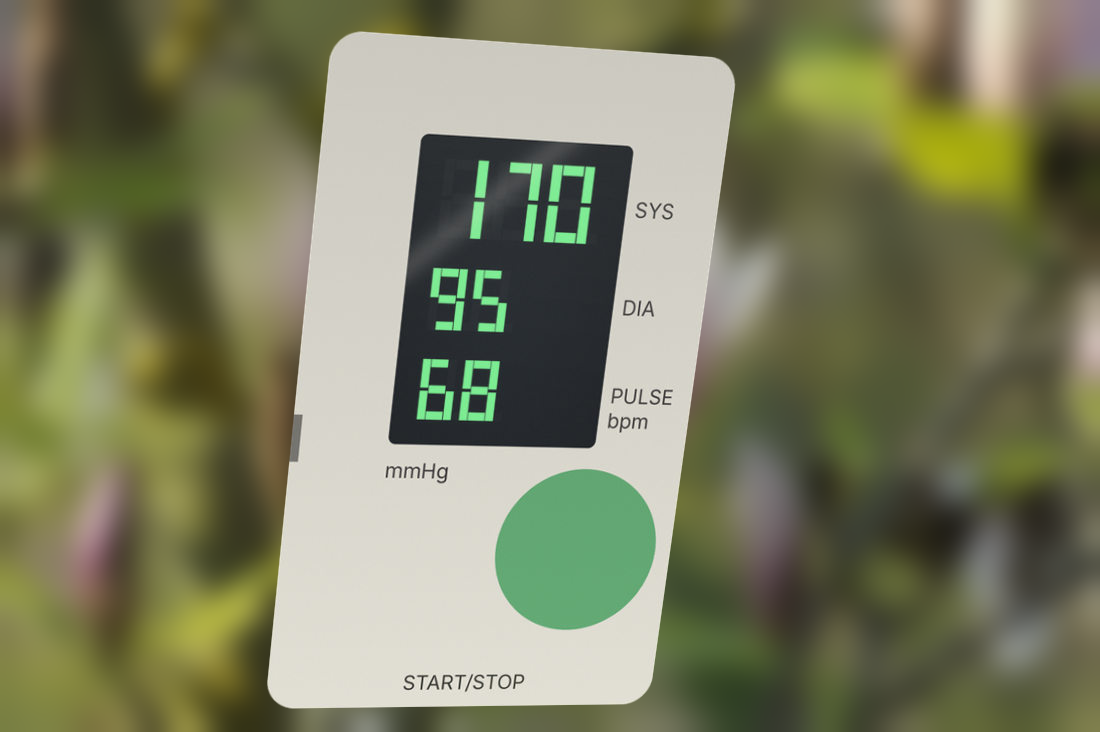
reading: 68 (bpm)
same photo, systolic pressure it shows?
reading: 170 (mmHg)
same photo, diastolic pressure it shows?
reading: 95 (mmHg)
